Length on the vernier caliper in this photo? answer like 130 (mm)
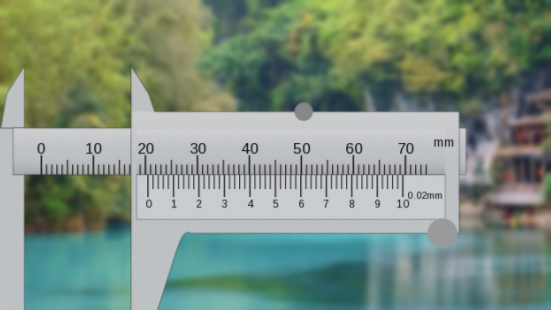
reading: 20.5 (mm)
